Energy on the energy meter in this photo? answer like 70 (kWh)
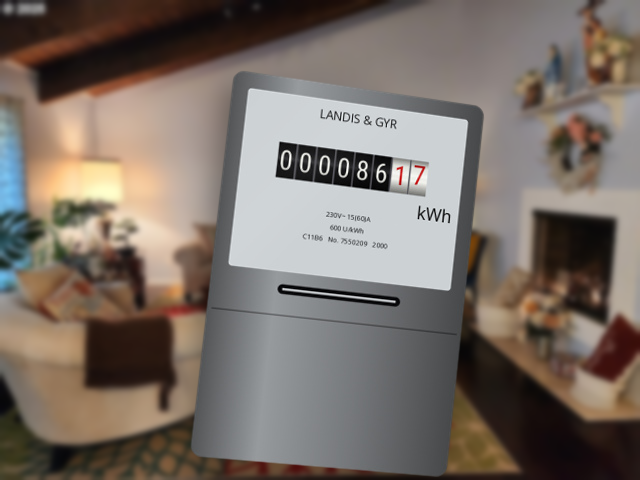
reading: 86.17 (kWh)
